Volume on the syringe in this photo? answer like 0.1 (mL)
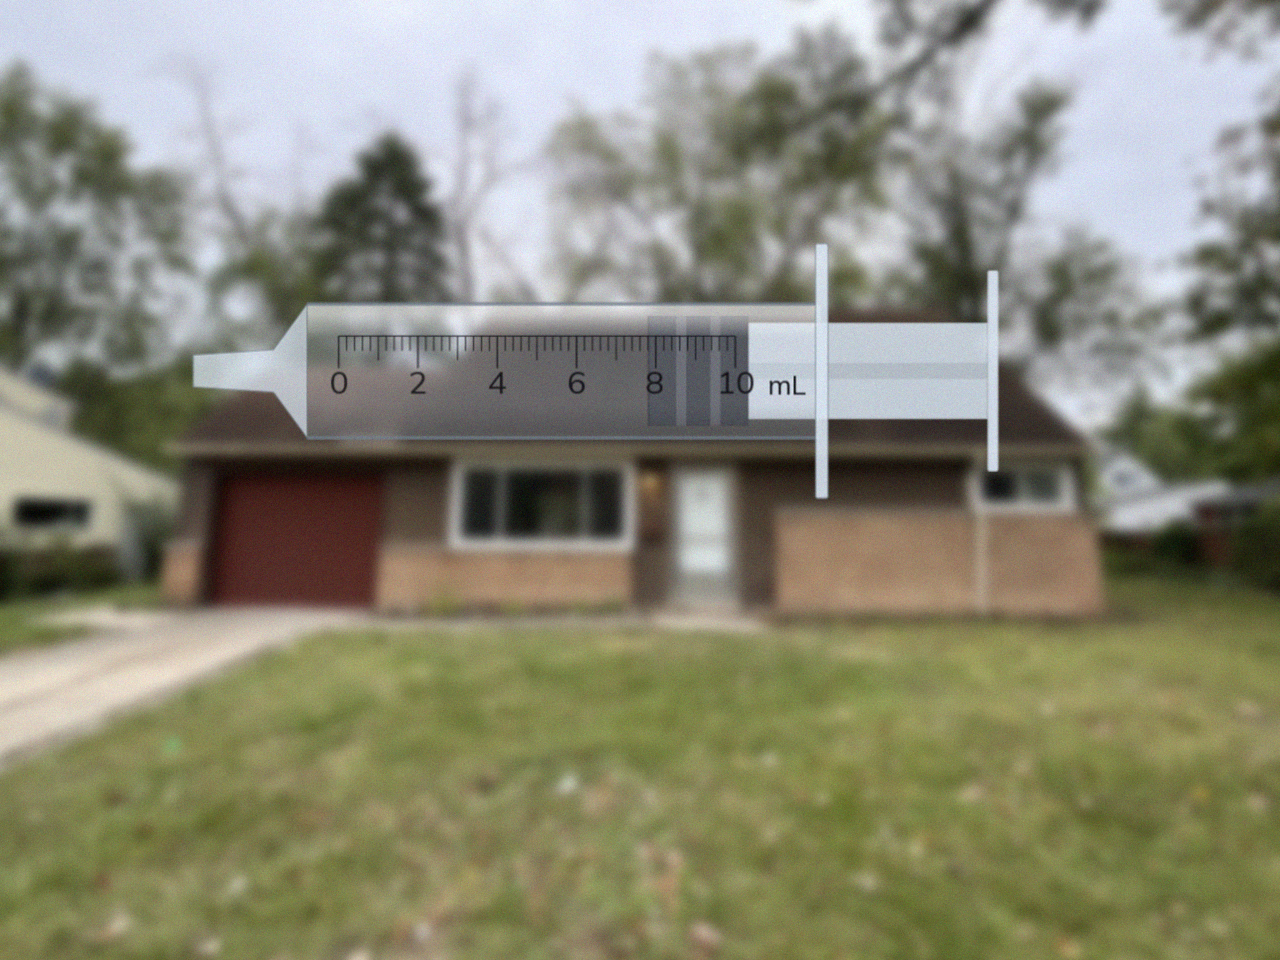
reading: 7.8 (mL)
